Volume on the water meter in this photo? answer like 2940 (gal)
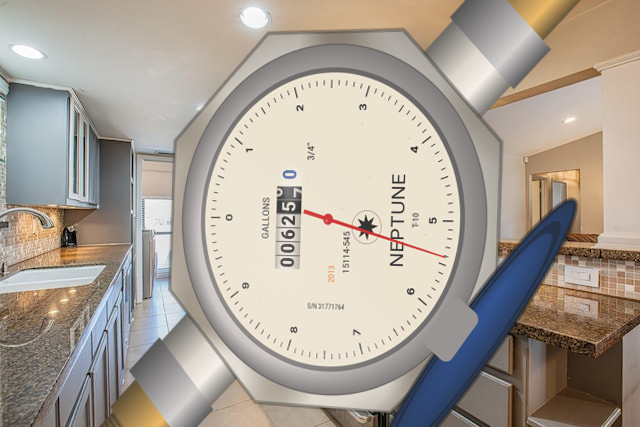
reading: 62565.4 (gal)
